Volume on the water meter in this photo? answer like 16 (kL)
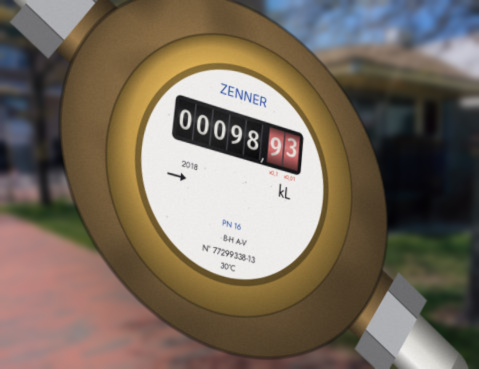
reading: 98.93 (kL)
